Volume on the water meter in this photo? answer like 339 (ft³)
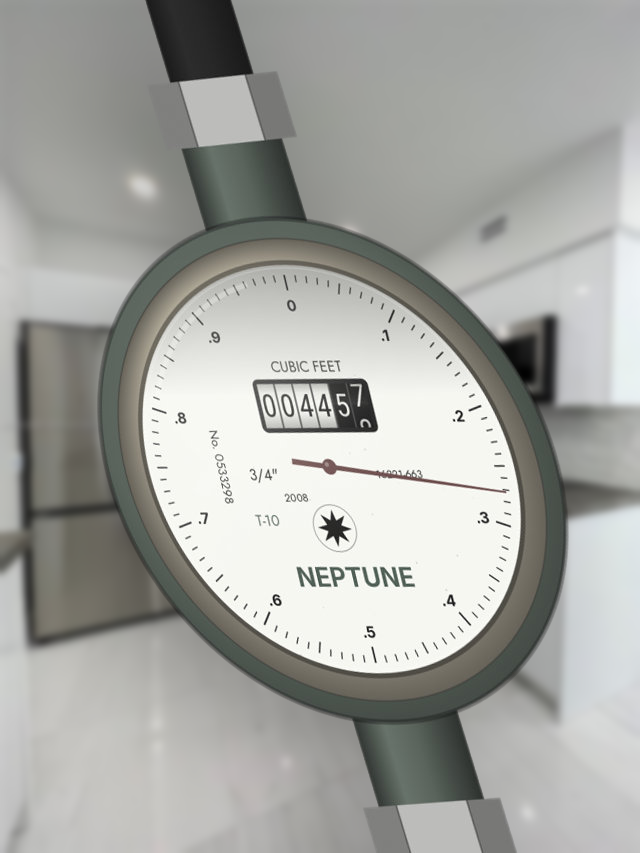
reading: 4457.27 (ft³)
